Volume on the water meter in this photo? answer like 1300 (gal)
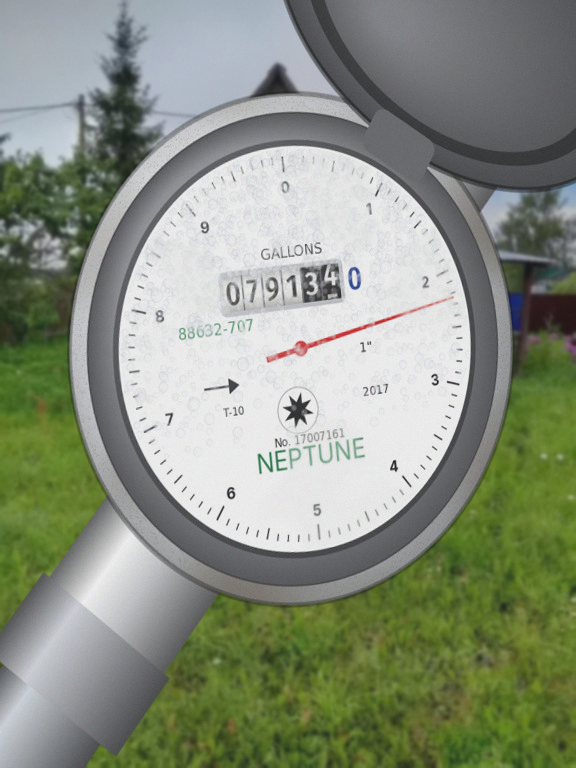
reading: 791342.2 (gal)
